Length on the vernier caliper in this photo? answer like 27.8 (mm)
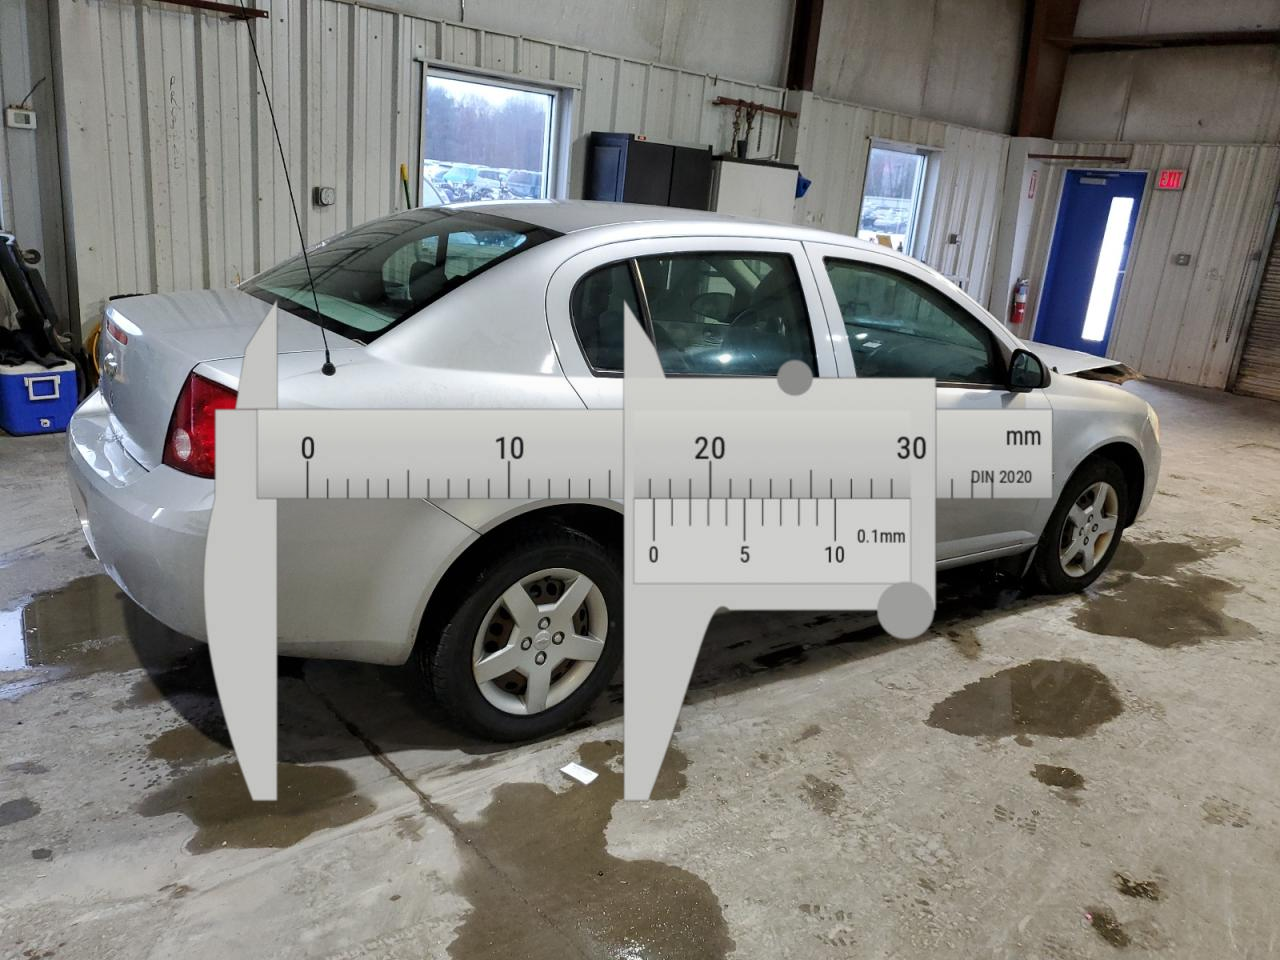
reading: 17.2 (mm)
